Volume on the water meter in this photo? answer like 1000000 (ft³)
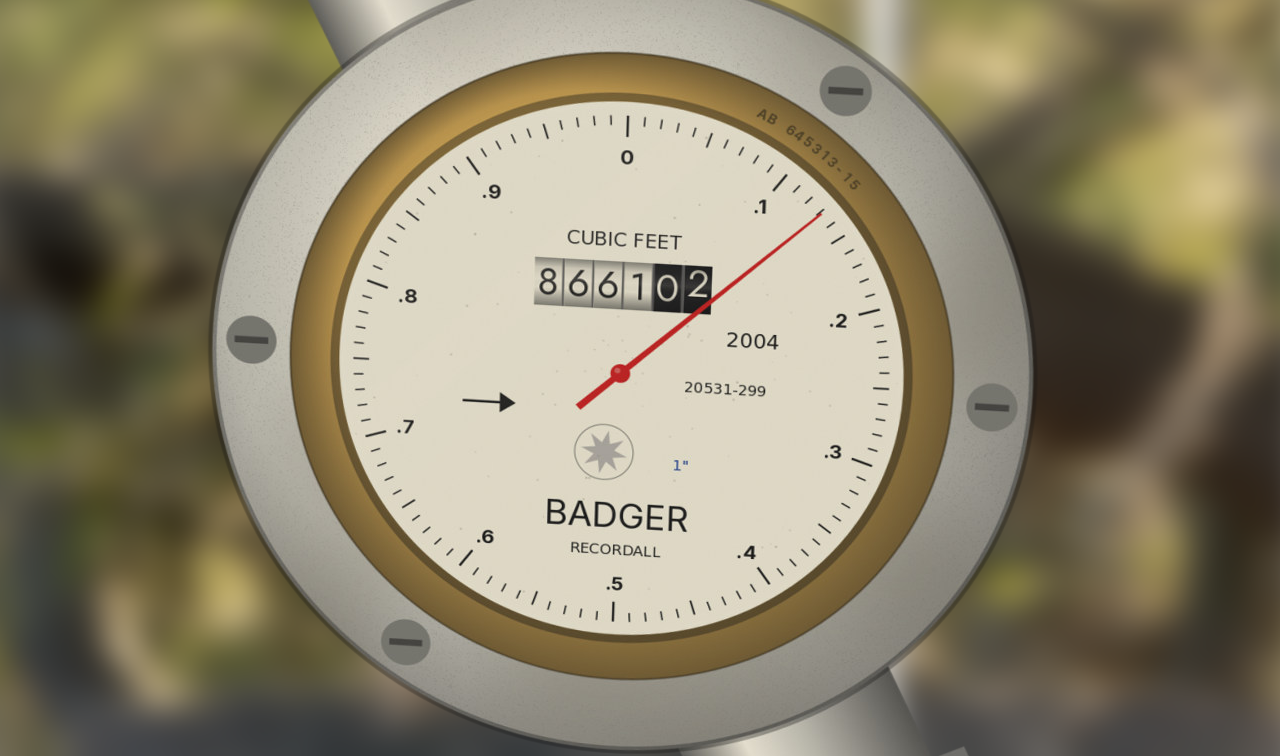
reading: 866102.13 (ft³)
